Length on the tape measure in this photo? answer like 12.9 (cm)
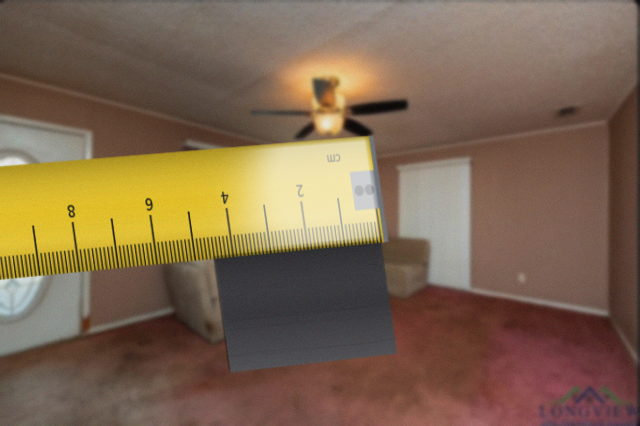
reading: 4.5 (cm)
